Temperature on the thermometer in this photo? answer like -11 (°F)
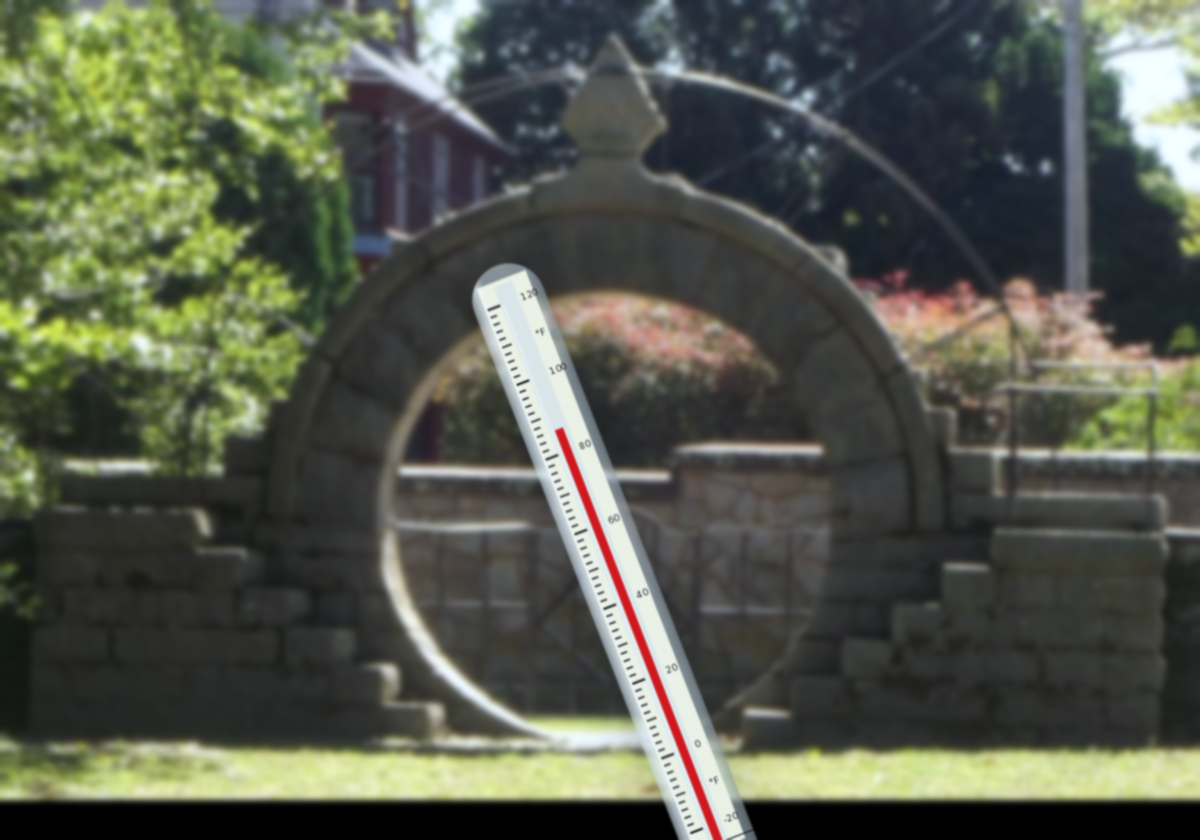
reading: 86 (°F)
